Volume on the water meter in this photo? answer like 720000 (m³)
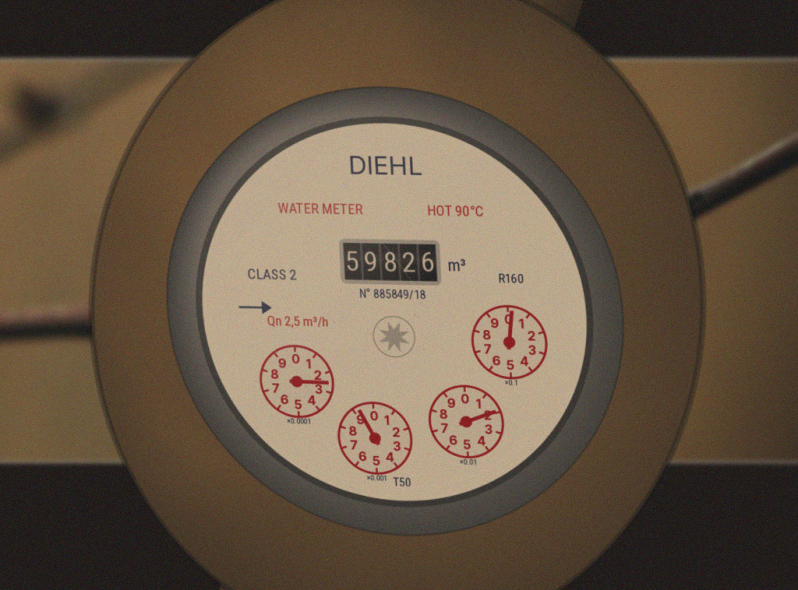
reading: 59826.0192 (m³)
